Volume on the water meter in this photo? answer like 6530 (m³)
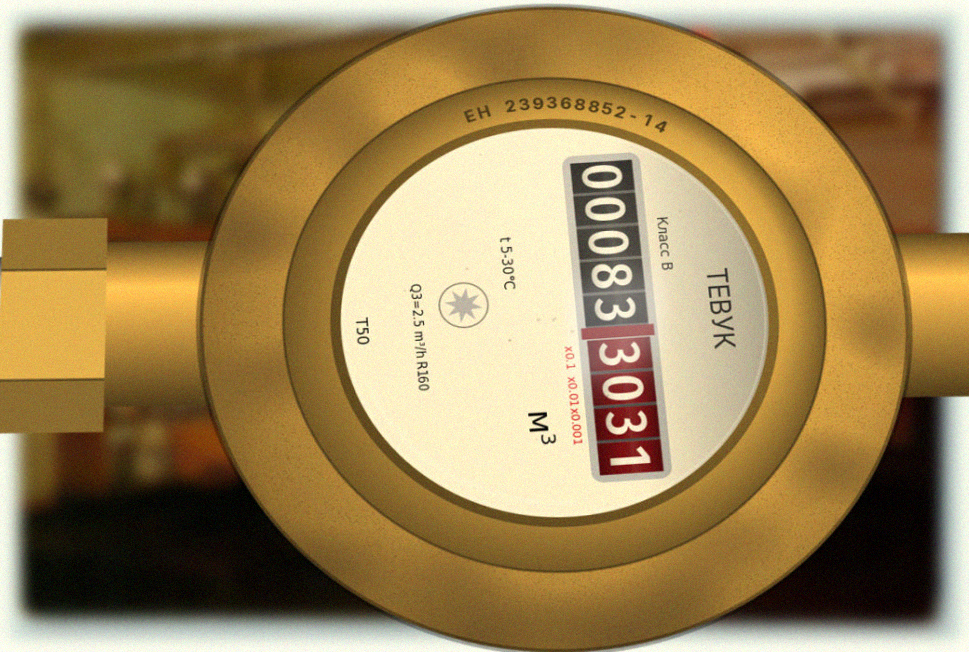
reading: 83.3031 (m³)
